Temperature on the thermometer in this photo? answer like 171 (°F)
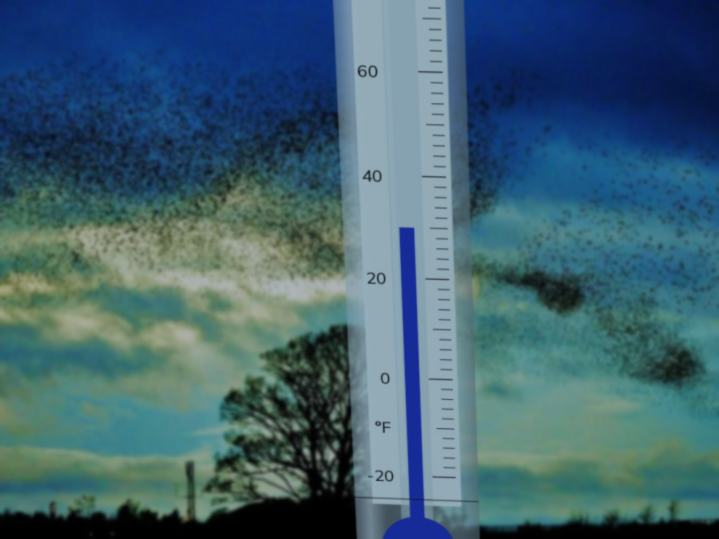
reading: 30 (°F)
